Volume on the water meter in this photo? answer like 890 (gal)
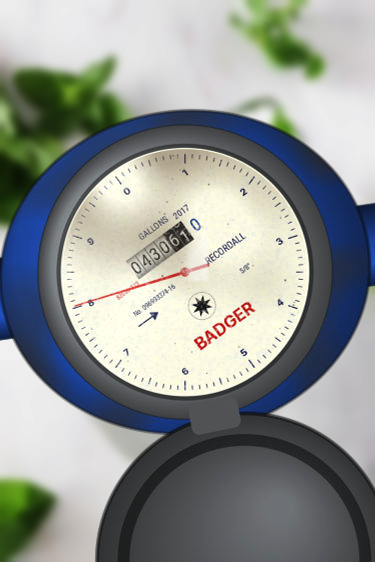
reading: 430608.0 (gal)
